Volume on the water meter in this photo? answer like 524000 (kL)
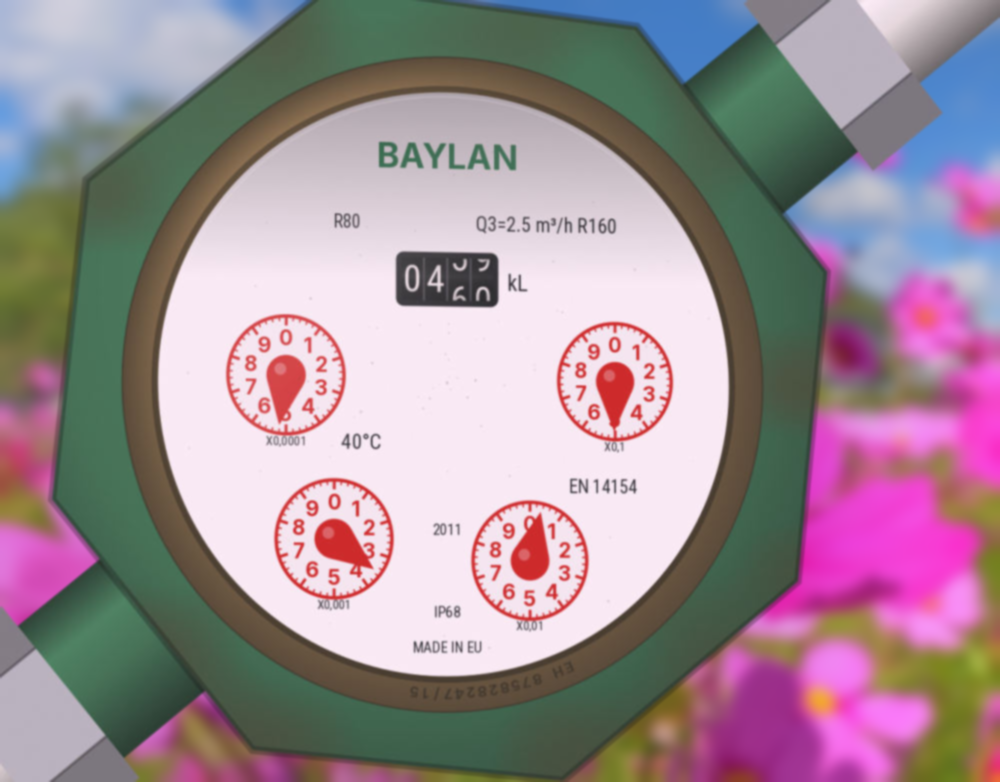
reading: 459.5035 (kL)
